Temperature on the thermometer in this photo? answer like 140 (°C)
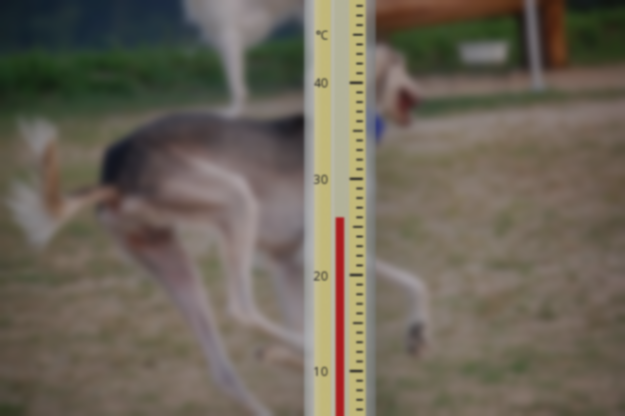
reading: 26 (°C)
